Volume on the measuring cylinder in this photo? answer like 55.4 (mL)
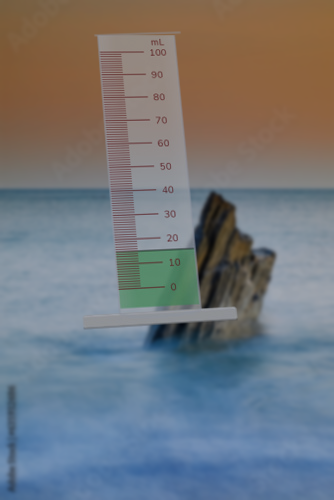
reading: 15 (mL)
